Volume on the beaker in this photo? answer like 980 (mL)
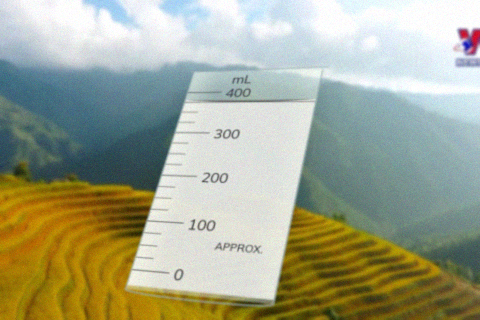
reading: 375 (mL)
